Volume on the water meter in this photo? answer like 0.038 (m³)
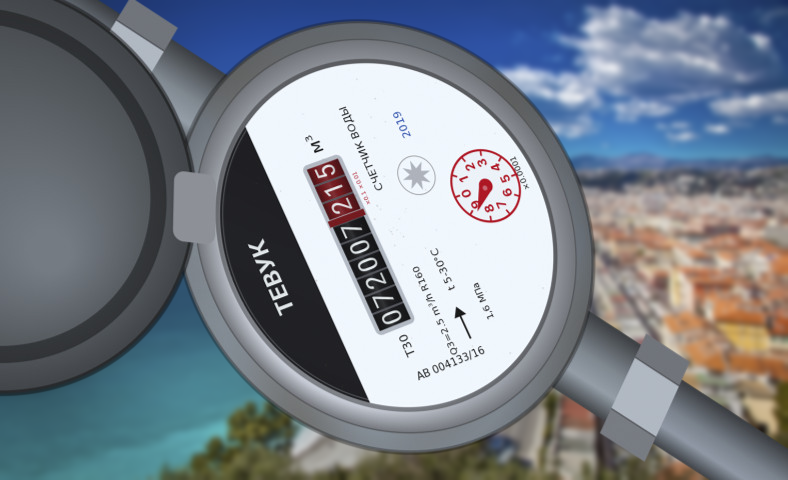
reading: 72007.2158 (m³)
